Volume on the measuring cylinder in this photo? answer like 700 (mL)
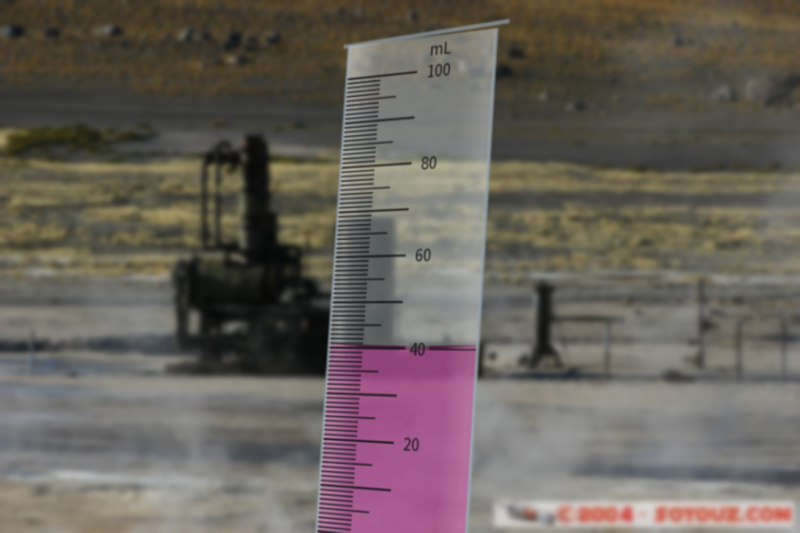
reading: 40 (mL)
